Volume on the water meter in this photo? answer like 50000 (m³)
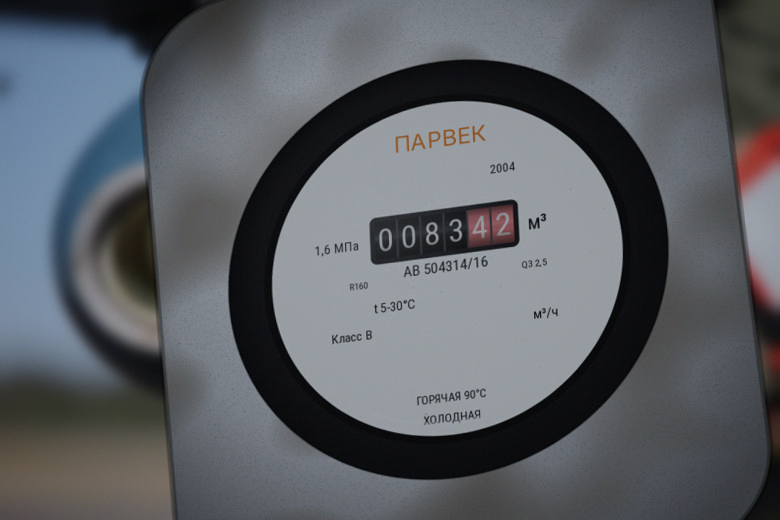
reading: 83.42 (m³)
